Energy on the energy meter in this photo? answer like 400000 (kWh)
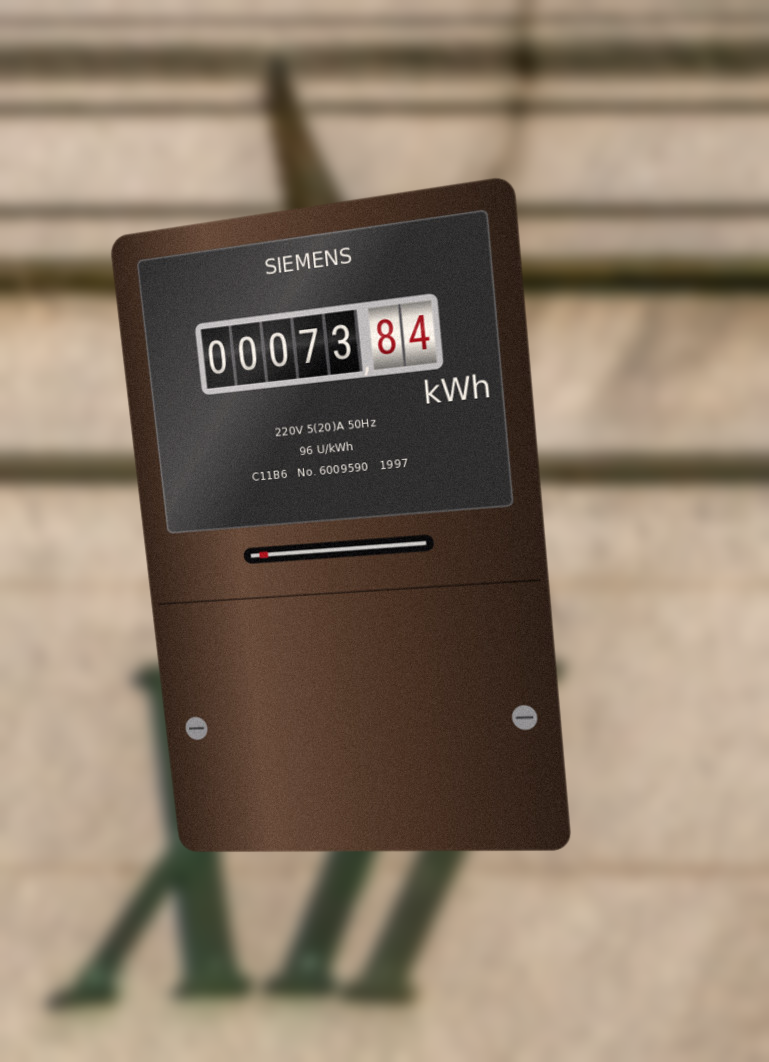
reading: 73.84 (kWh)
